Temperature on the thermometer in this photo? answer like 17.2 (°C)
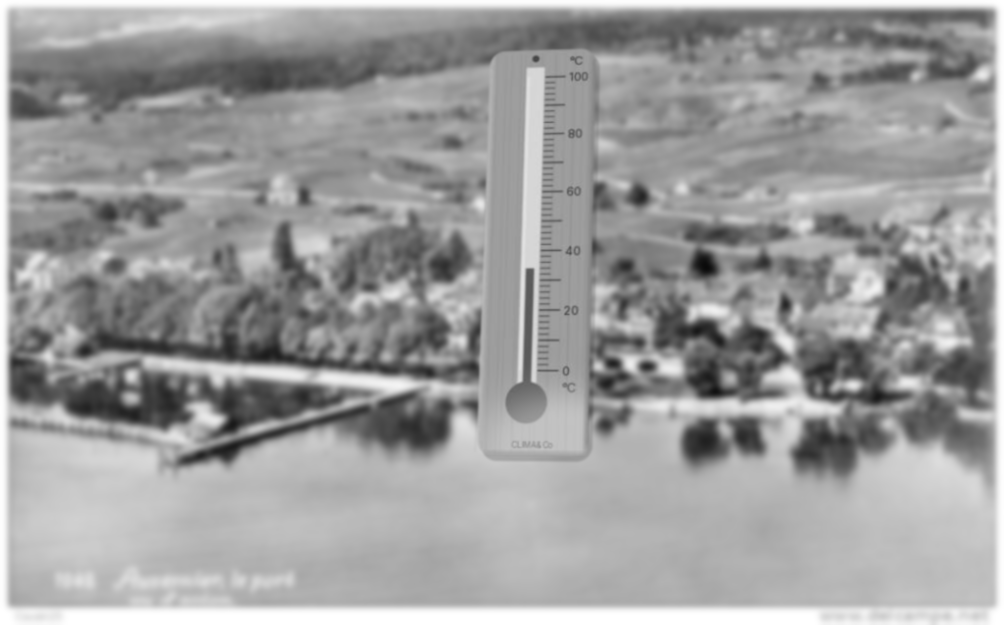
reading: 34 (°C)
